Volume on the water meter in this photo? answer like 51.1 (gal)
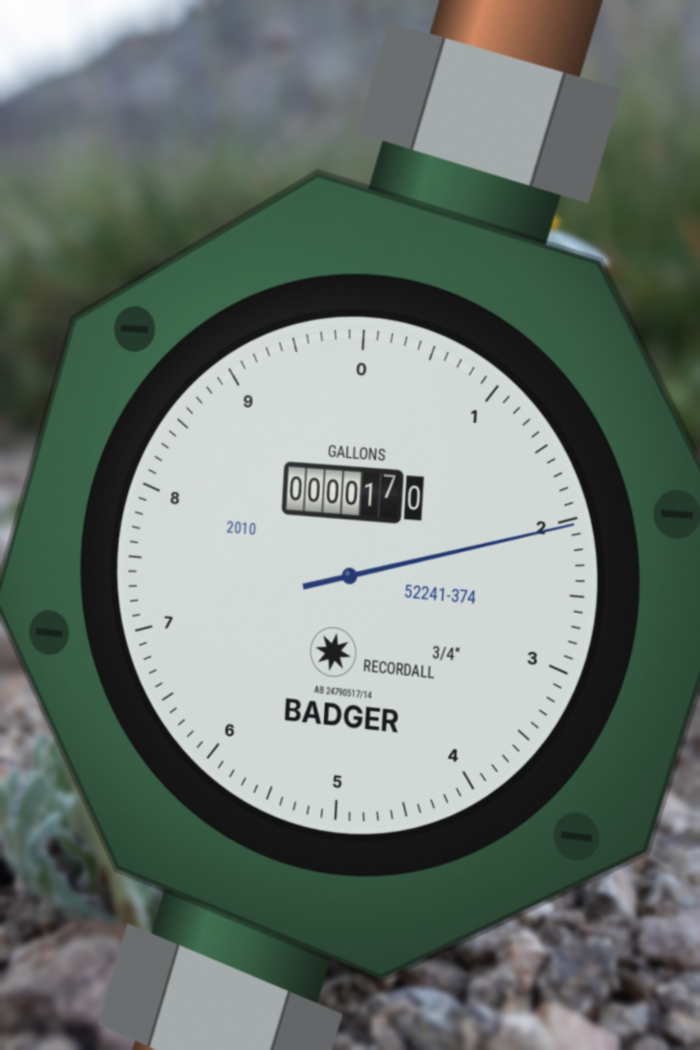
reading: 172.0 (gal)
